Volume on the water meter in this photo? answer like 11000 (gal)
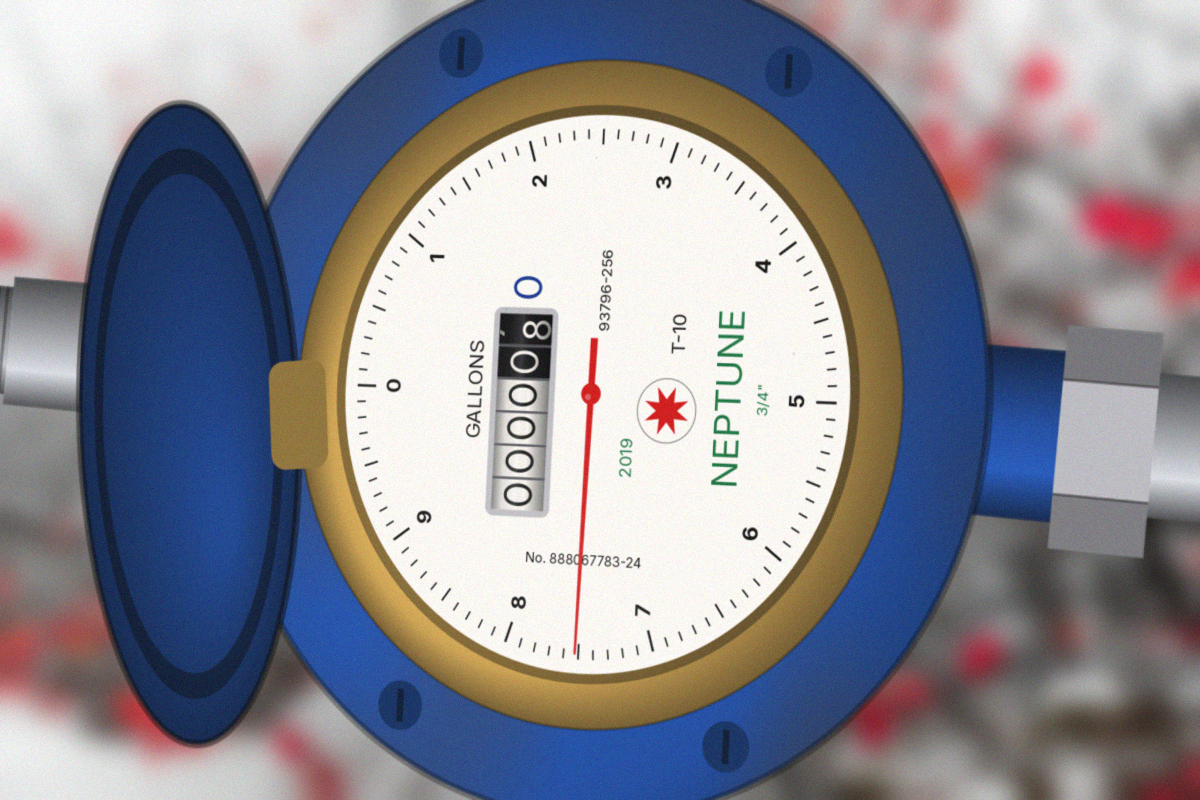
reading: 77.5 (gal)
